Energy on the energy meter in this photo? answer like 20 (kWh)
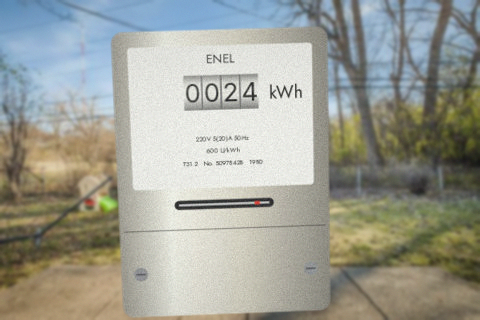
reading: 24 (kWh)
